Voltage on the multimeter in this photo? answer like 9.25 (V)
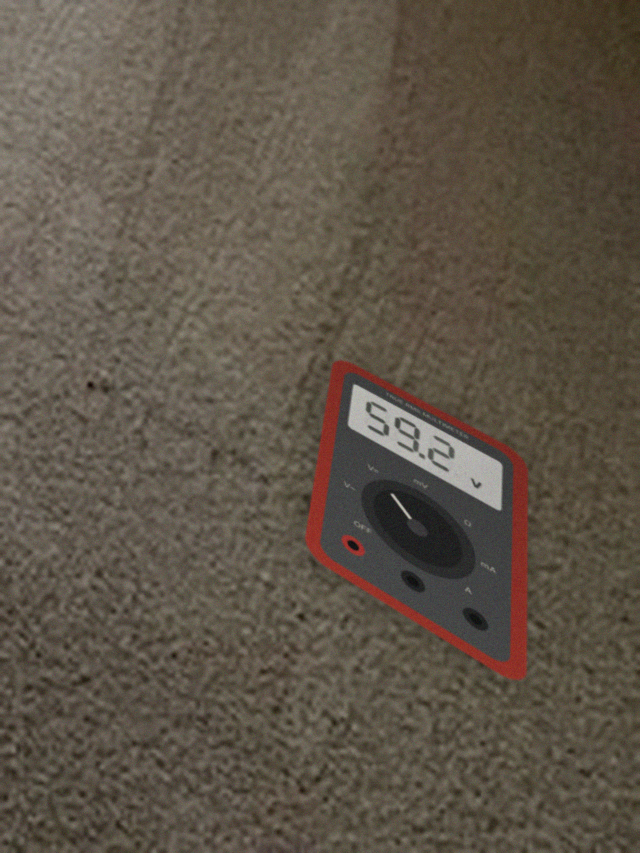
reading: 59.2 (V)
